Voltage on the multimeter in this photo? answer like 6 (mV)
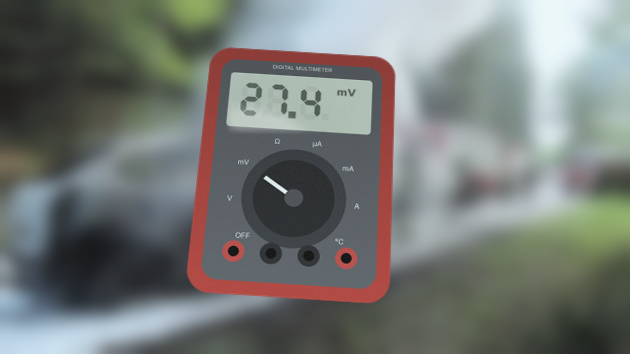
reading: 27.4 (mV)
